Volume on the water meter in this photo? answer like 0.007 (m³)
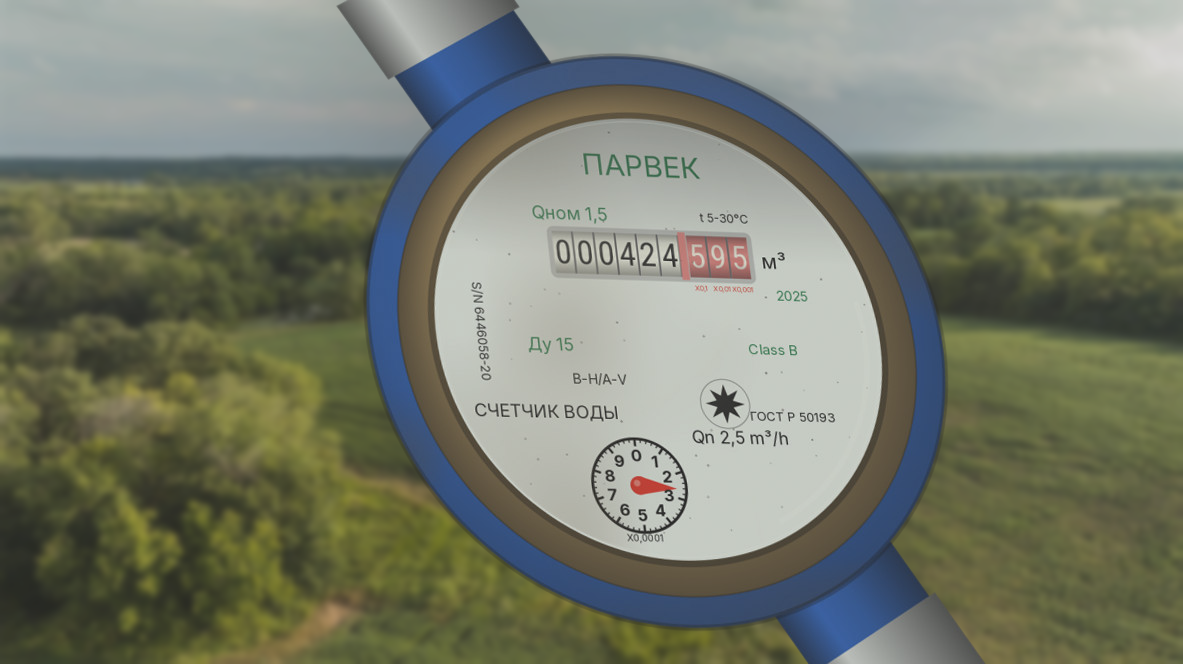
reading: 424.5952 (m³)
